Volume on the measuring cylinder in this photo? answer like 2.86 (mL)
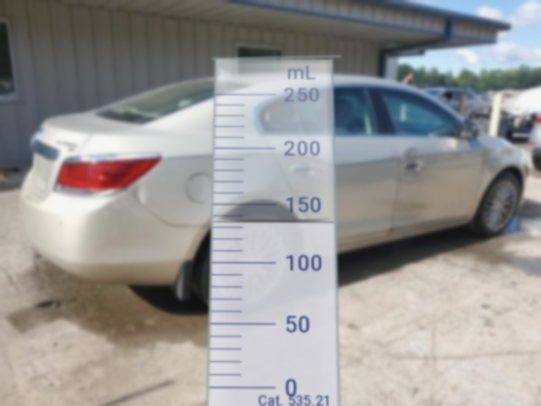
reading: 135 (mL)
